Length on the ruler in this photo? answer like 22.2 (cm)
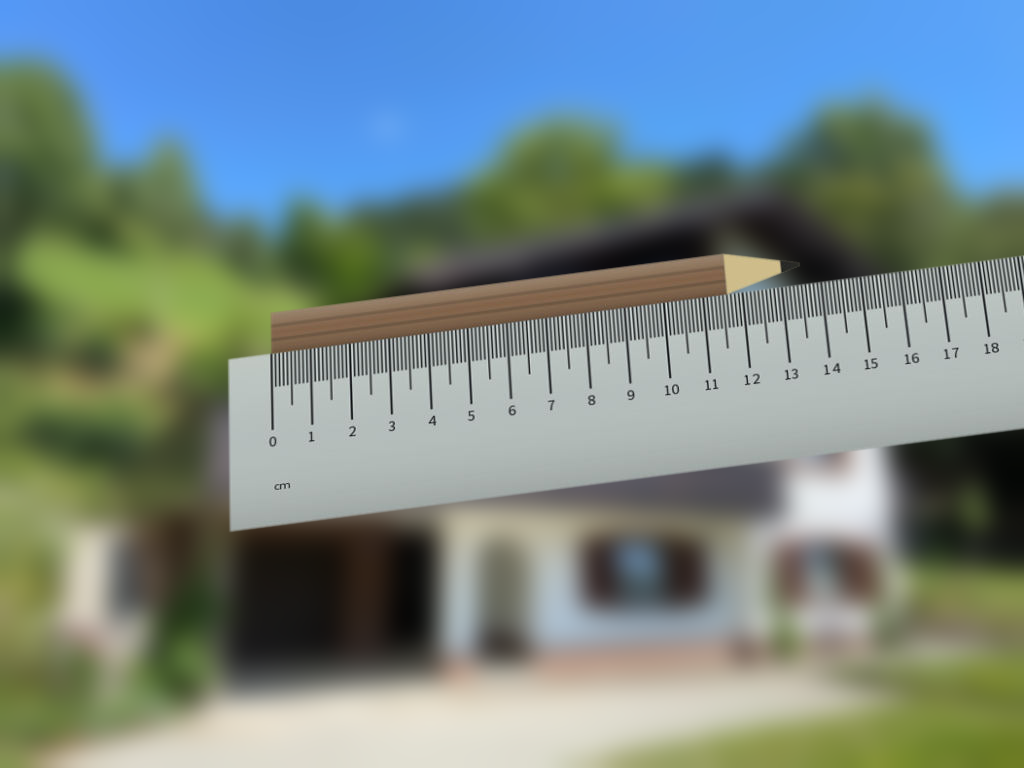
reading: 13.5 (cm)
